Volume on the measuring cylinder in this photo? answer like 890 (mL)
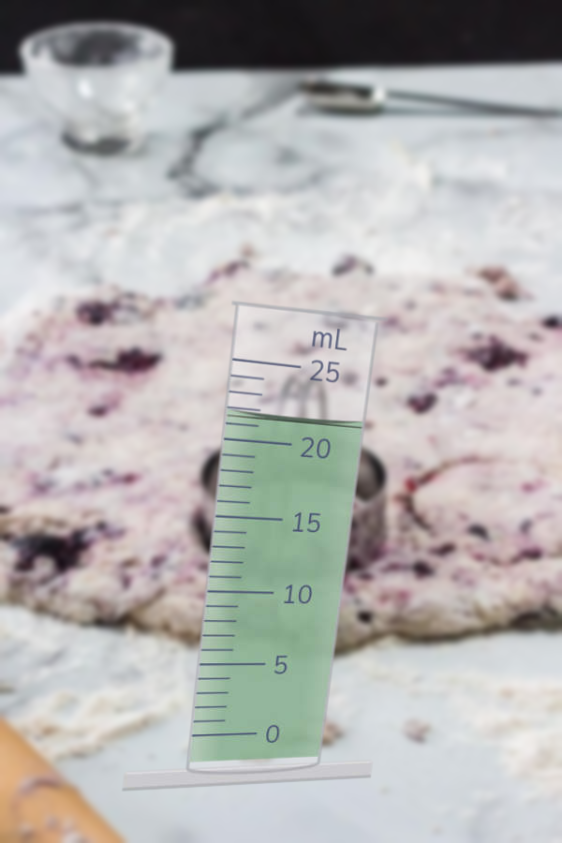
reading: 21.5 (mL)
